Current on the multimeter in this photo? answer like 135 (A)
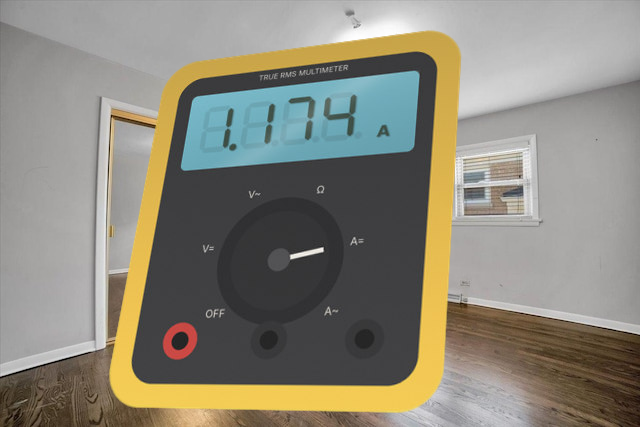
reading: 1.174 (A)
